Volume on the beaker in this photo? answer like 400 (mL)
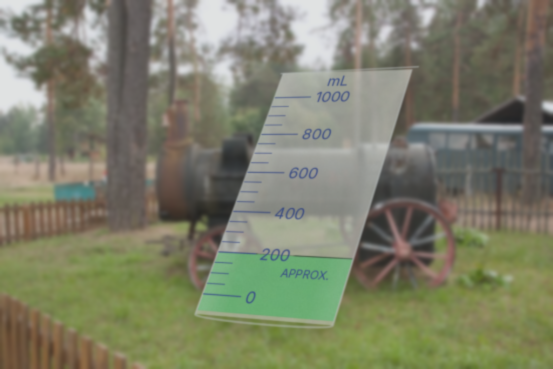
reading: 200 (mL)
